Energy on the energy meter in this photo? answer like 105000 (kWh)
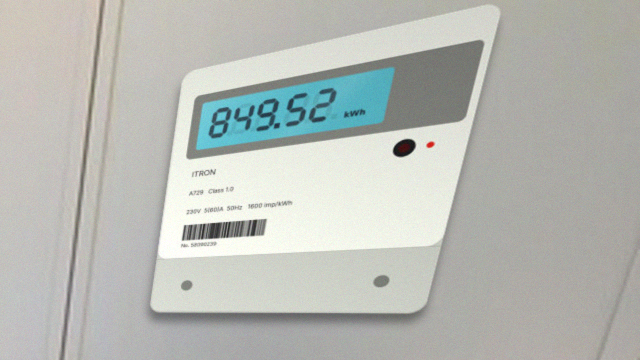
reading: 849.52 (kWh)
